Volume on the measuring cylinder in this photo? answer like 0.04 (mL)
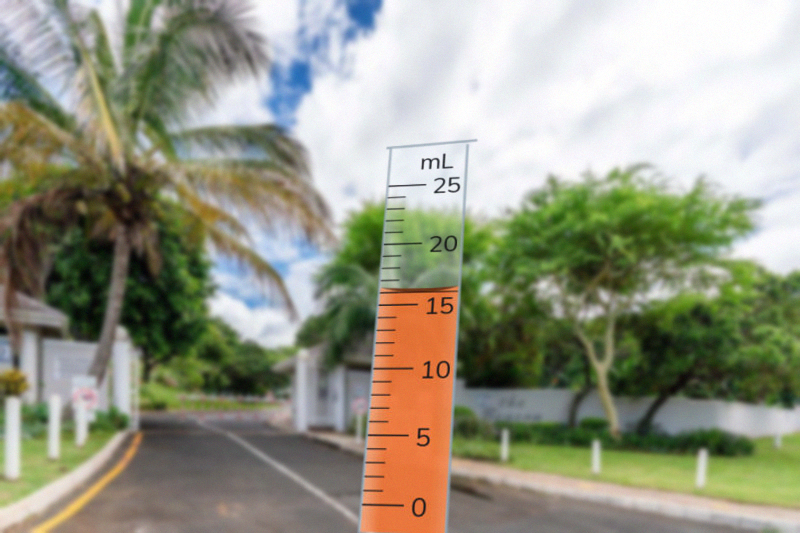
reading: 16 (mL)
